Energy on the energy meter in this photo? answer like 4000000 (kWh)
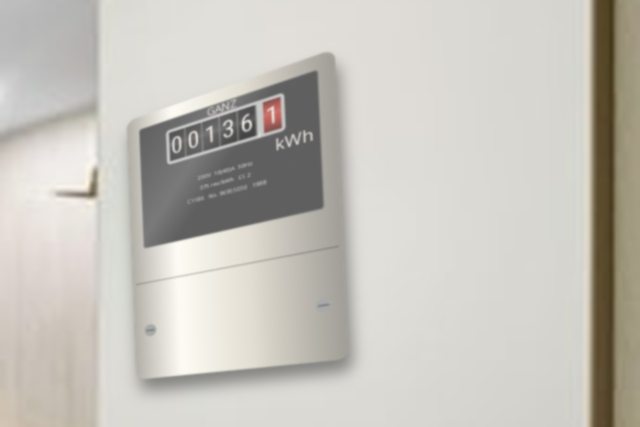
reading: 136.1 (kWh)
